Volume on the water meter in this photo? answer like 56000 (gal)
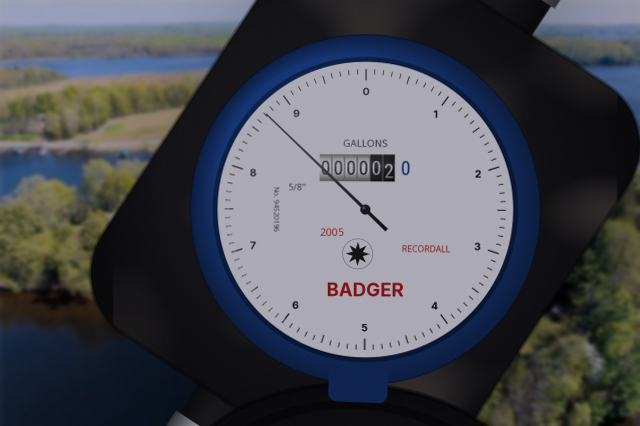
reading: 18.7 (gal)
